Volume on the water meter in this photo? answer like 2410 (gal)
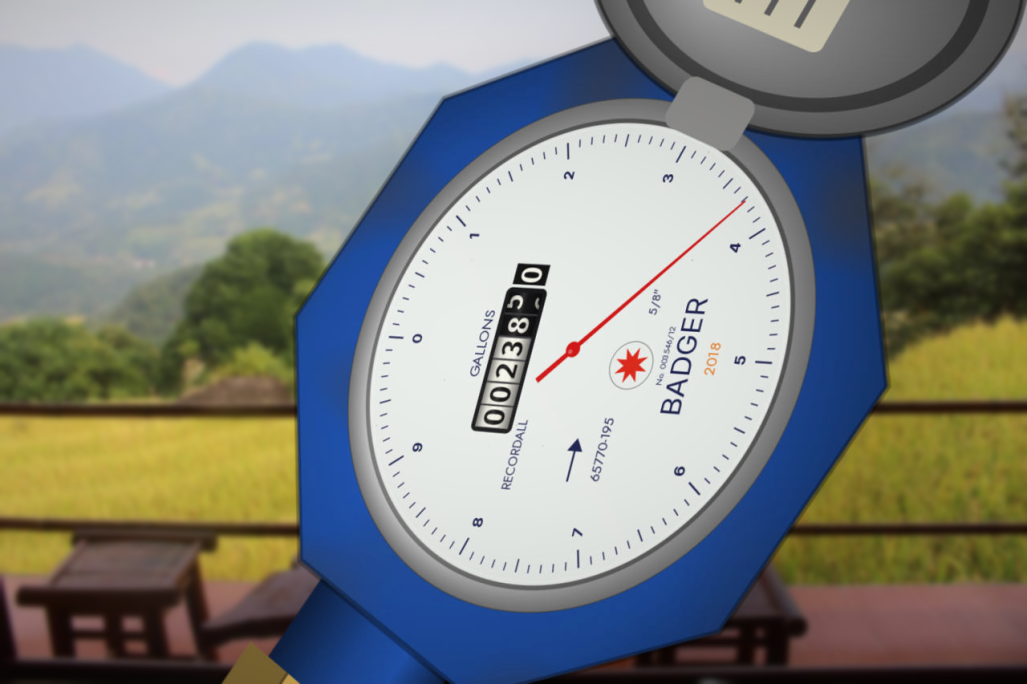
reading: 23853.7 (gal)
